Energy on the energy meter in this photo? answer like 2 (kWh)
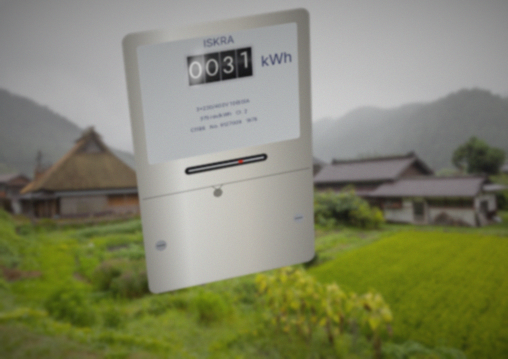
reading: 31 (kWh)
